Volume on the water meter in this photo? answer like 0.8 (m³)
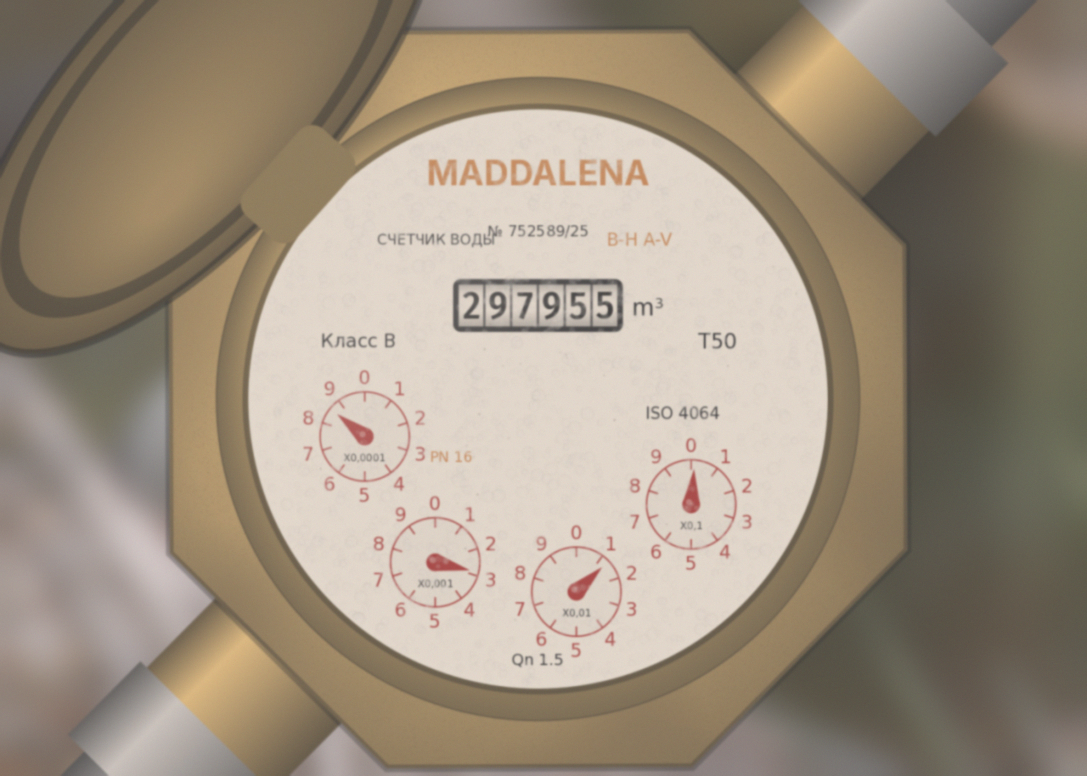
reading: 297955.0128 (m³)
